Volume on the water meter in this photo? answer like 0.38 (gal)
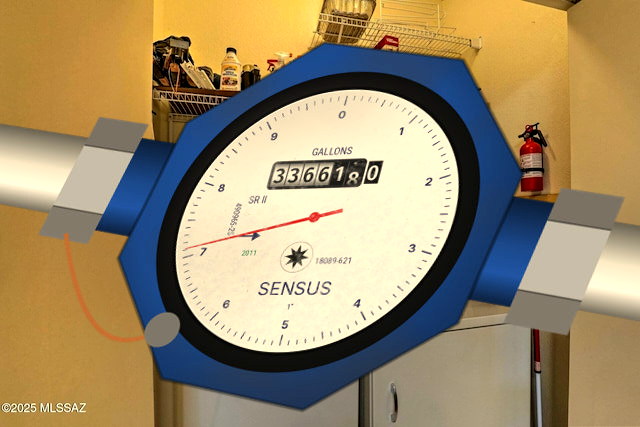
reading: 3366177.1 (gal)
